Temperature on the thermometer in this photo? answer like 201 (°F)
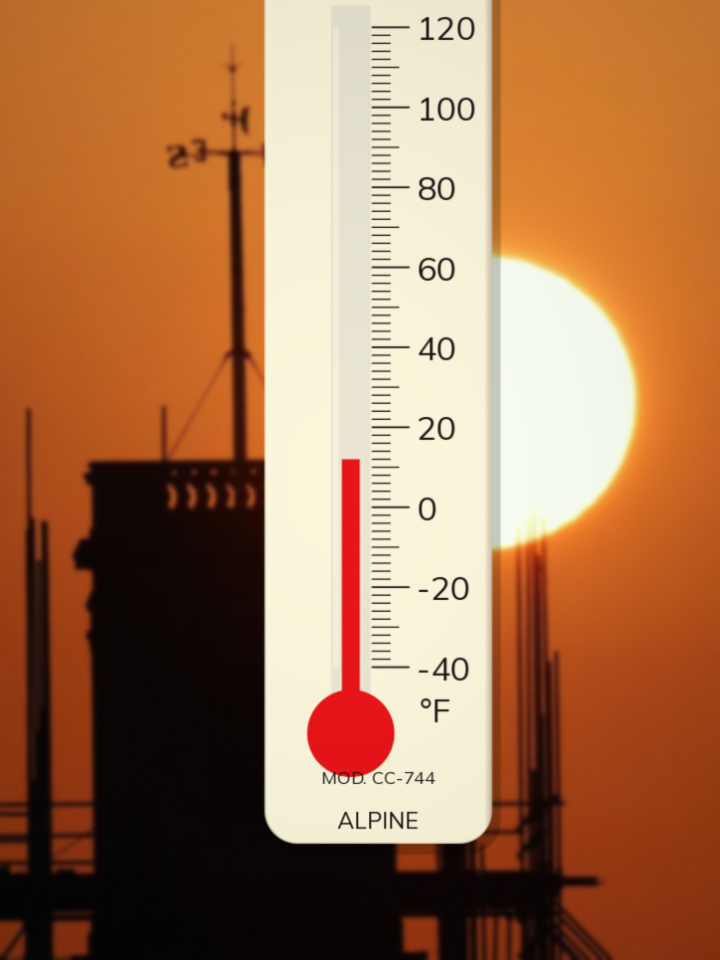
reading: 12 (°F)
